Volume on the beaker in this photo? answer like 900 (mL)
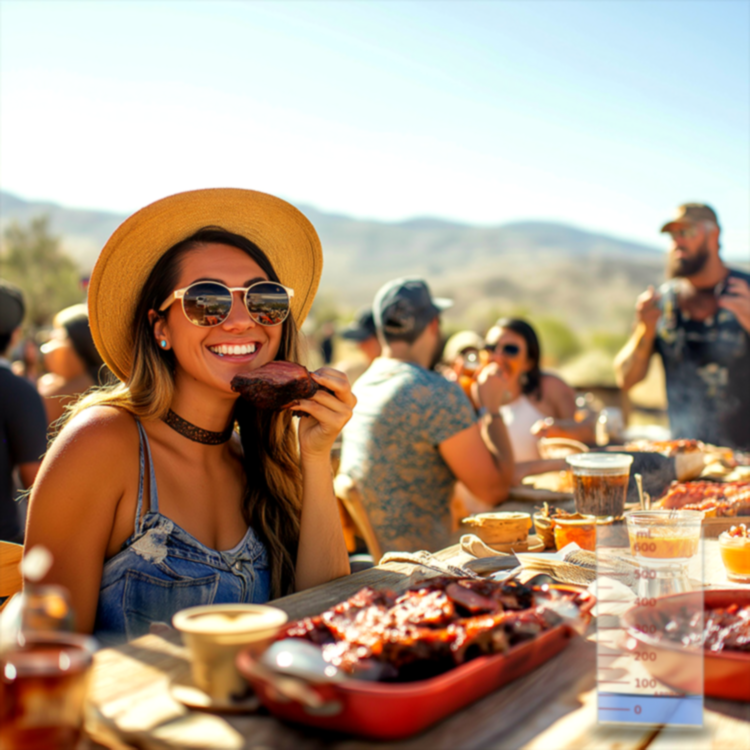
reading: 50 (mL)
